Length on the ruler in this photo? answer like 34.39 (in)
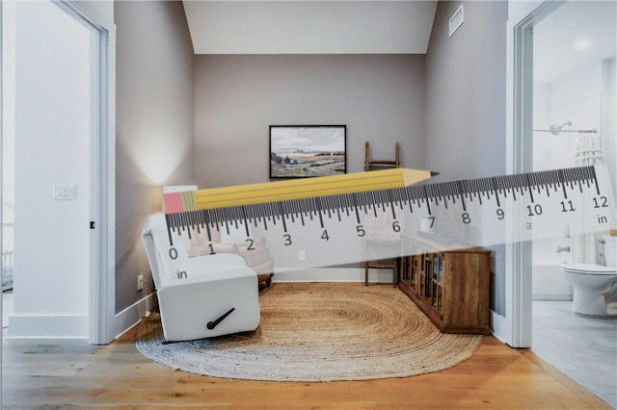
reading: 7.5 (in)
